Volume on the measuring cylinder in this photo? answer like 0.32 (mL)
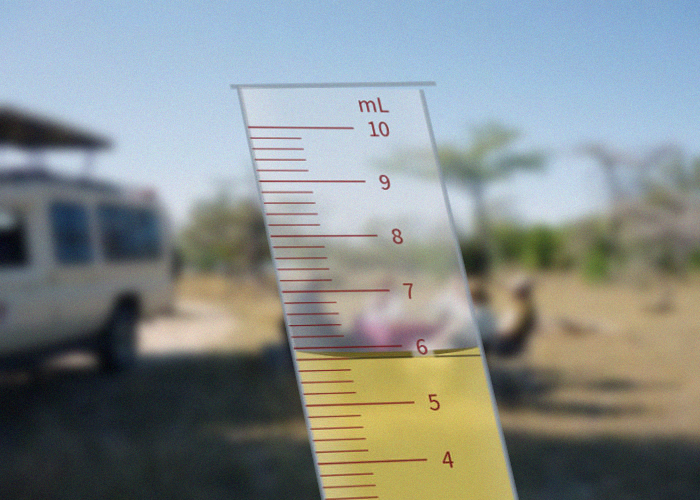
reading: 5.8 (mL)
